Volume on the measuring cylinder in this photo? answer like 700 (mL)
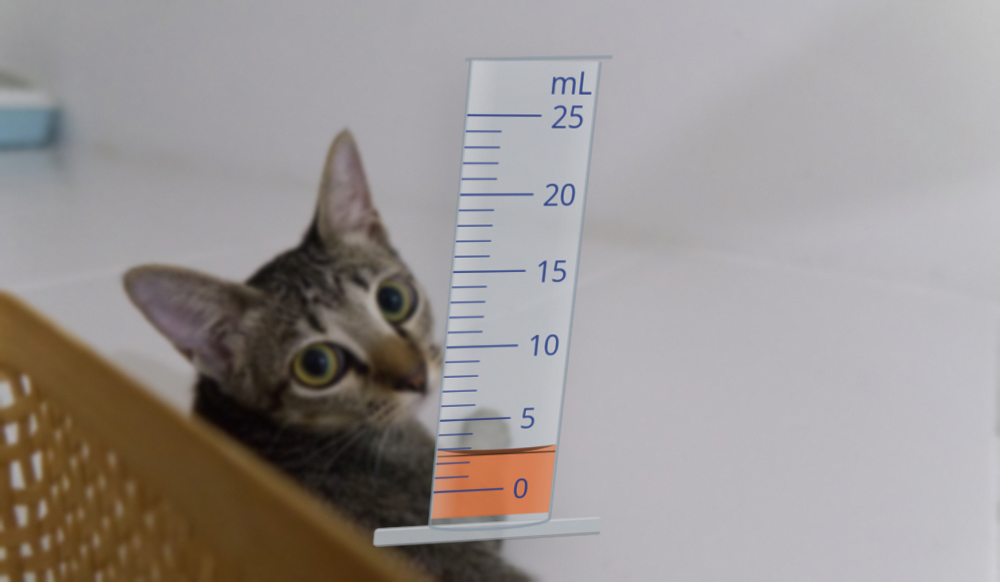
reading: 2.5 (mL)
